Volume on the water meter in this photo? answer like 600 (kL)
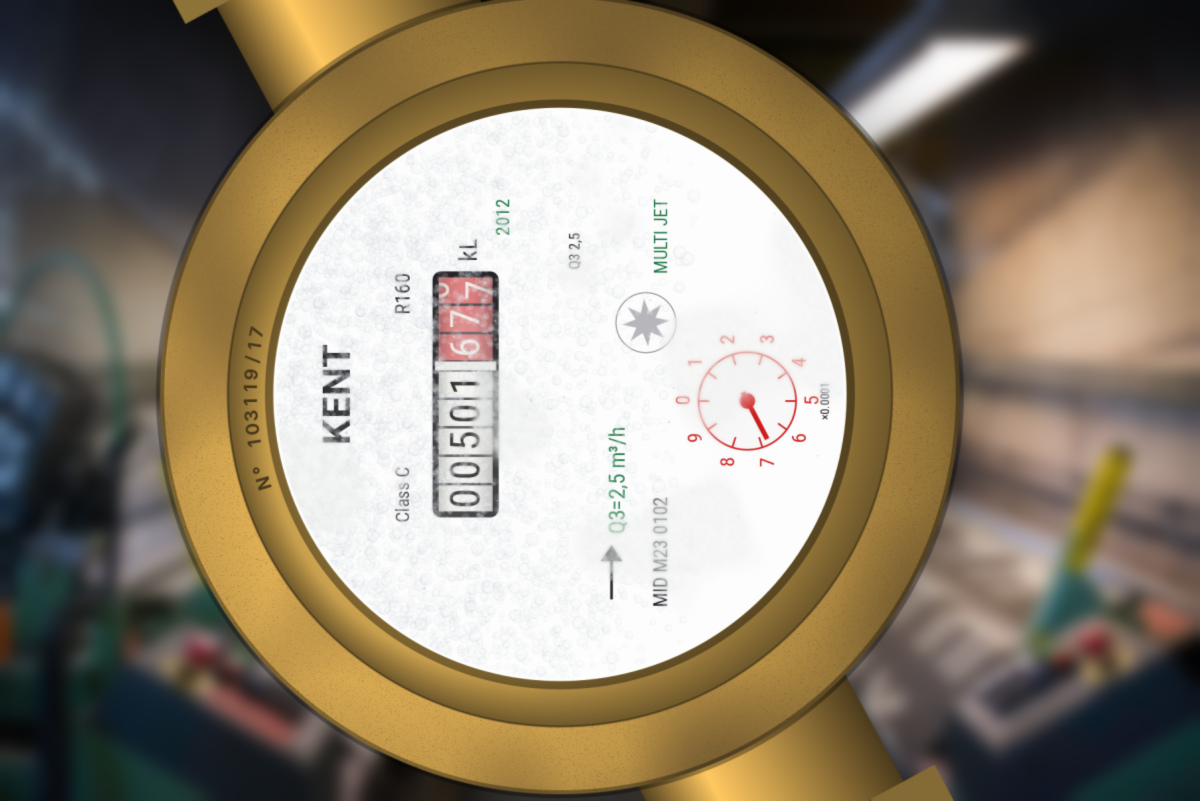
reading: 501.6766 (kL)
